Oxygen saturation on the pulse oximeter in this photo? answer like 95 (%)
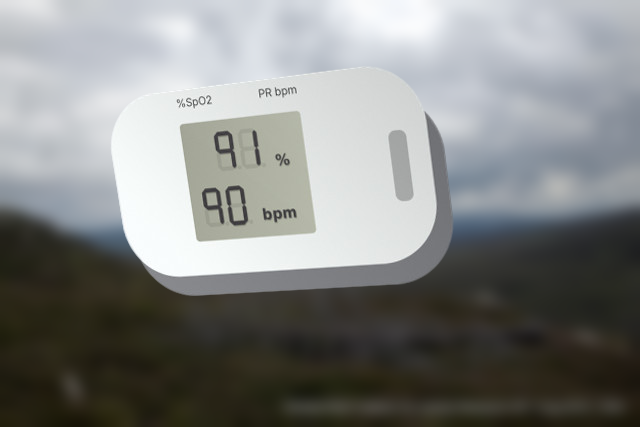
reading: 91 (%)
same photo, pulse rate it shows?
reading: 90 (bpm)
